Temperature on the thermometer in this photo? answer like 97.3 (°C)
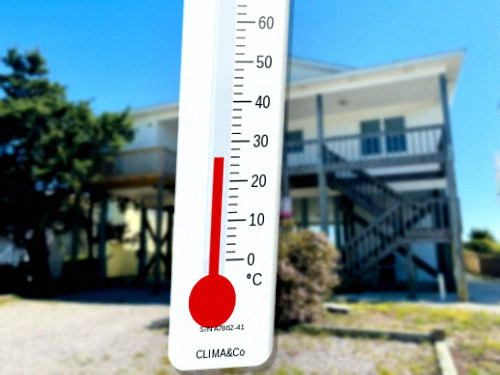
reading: 26 (°C)
